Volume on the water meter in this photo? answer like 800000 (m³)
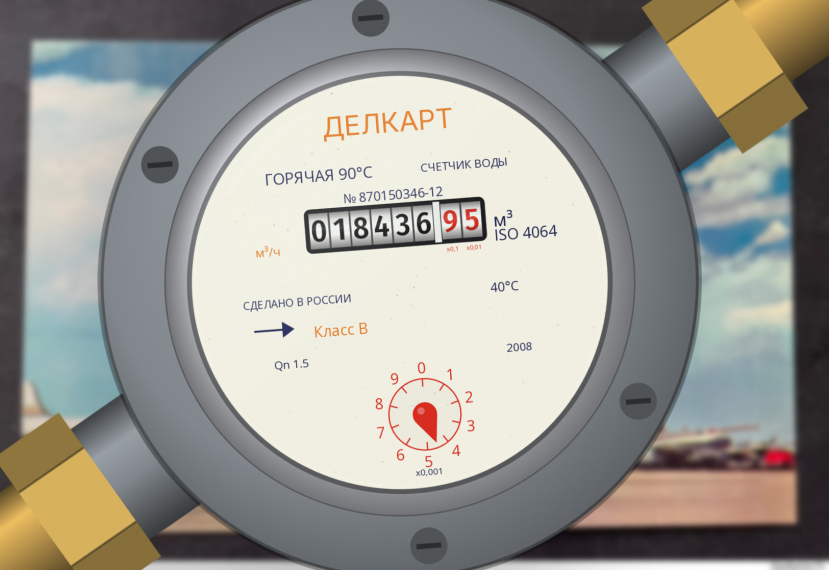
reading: 18436.954 (m³)
